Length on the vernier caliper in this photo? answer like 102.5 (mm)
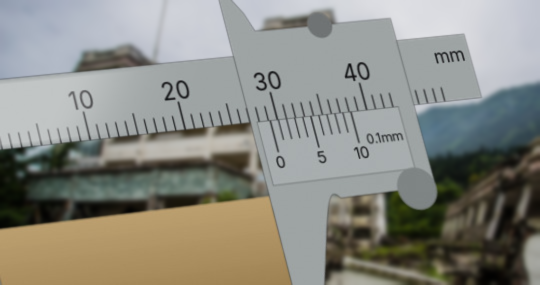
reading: 29.2 (mm)
